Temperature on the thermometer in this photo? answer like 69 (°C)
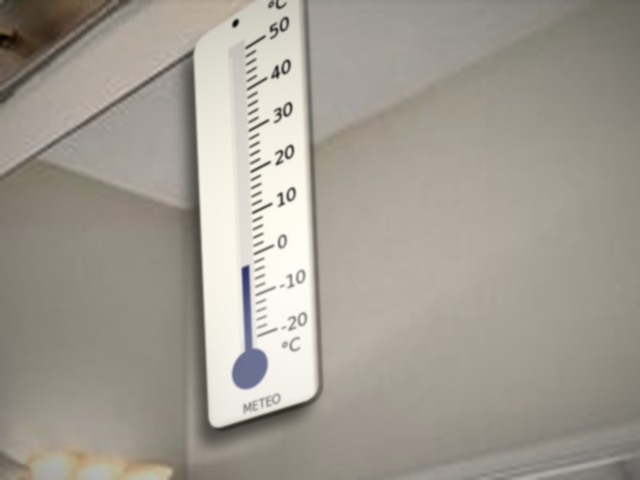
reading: -2 (°C)
